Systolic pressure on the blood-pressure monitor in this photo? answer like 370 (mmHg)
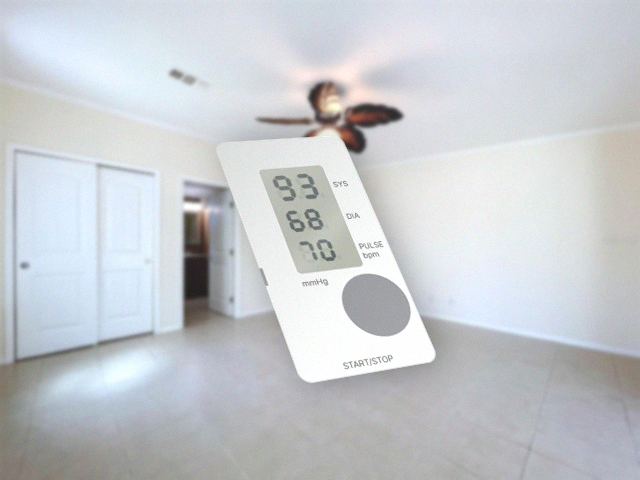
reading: 93 (mmHg)
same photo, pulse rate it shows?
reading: 70 (bpm)
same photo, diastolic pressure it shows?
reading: 68 (mmHg)
